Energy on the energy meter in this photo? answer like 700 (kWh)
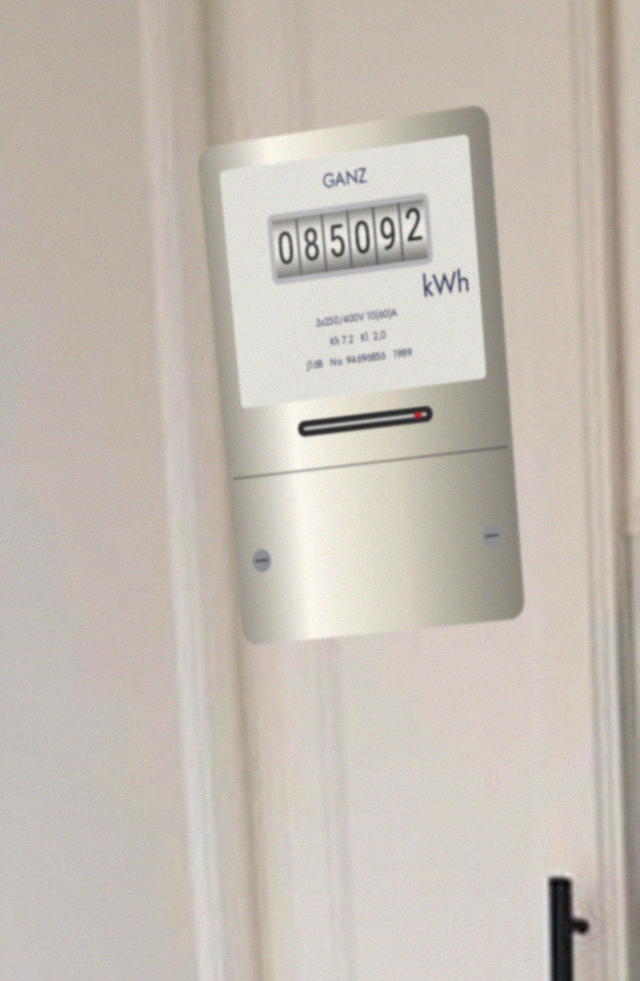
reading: 85092 (kWh)
